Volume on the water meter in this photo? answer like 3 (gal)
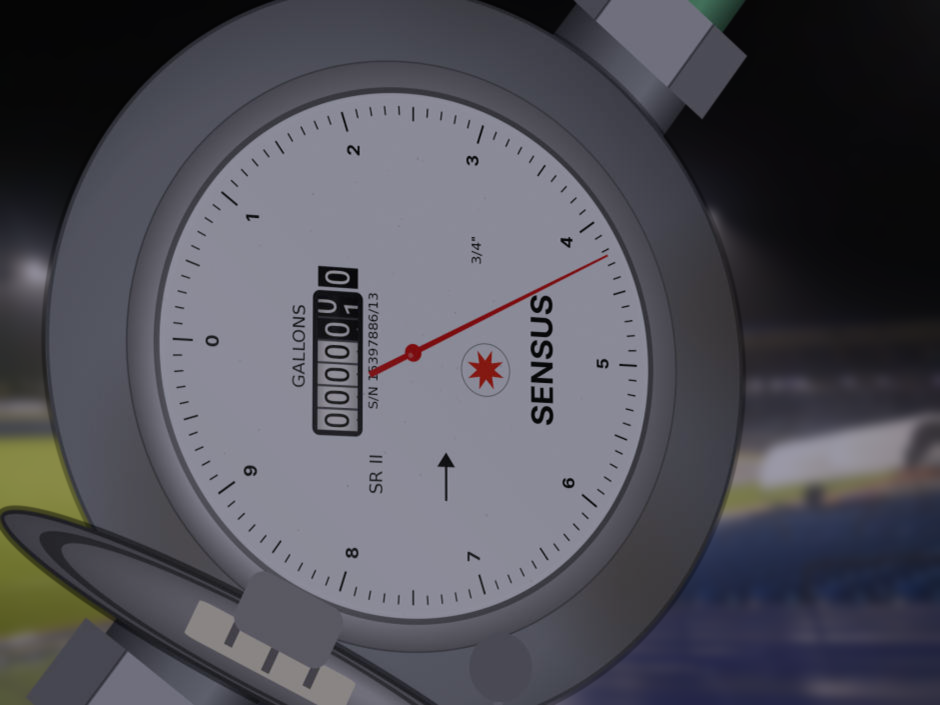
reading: 4.2 (gal)
